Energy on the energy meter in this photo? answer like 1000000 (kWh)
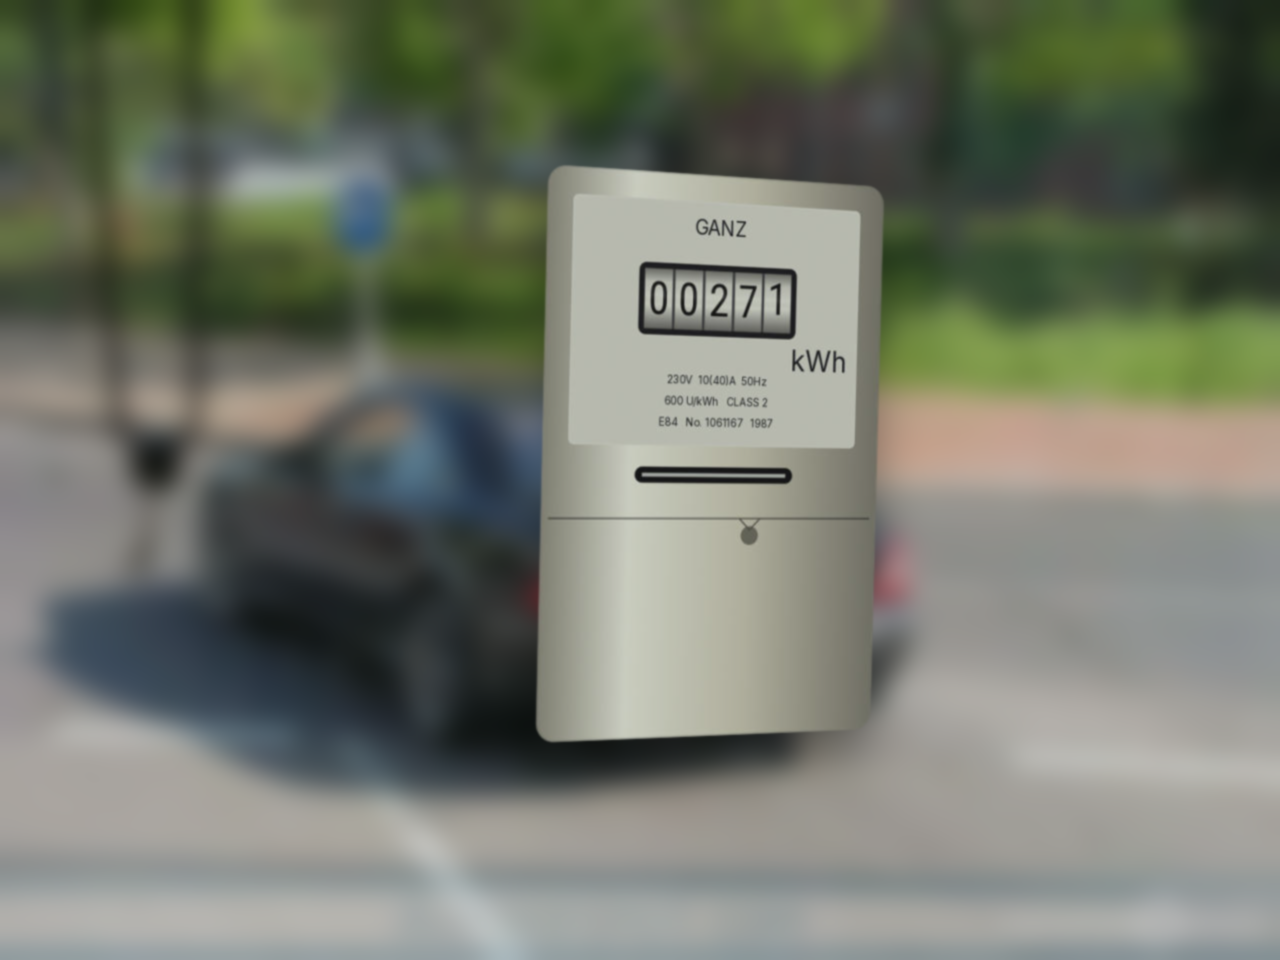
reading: 271 (kWh)
